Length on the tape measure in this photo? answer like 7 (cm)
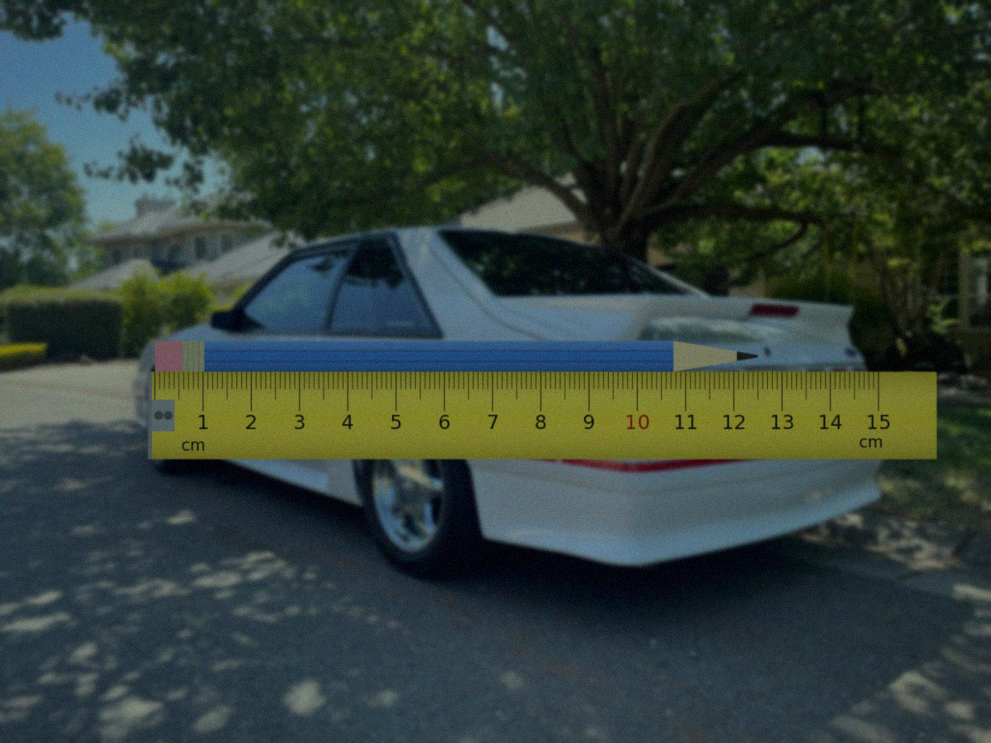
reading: 12.5 (cm)
